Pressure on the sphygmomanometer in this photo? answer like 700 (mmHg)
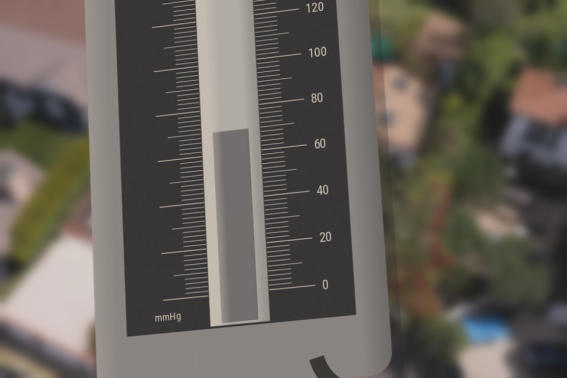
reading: 70 (mmHg)
